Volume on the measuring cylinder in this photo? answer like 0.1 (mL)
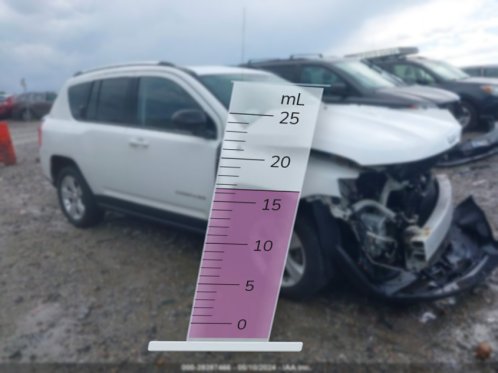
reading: 16.5 (mL)
